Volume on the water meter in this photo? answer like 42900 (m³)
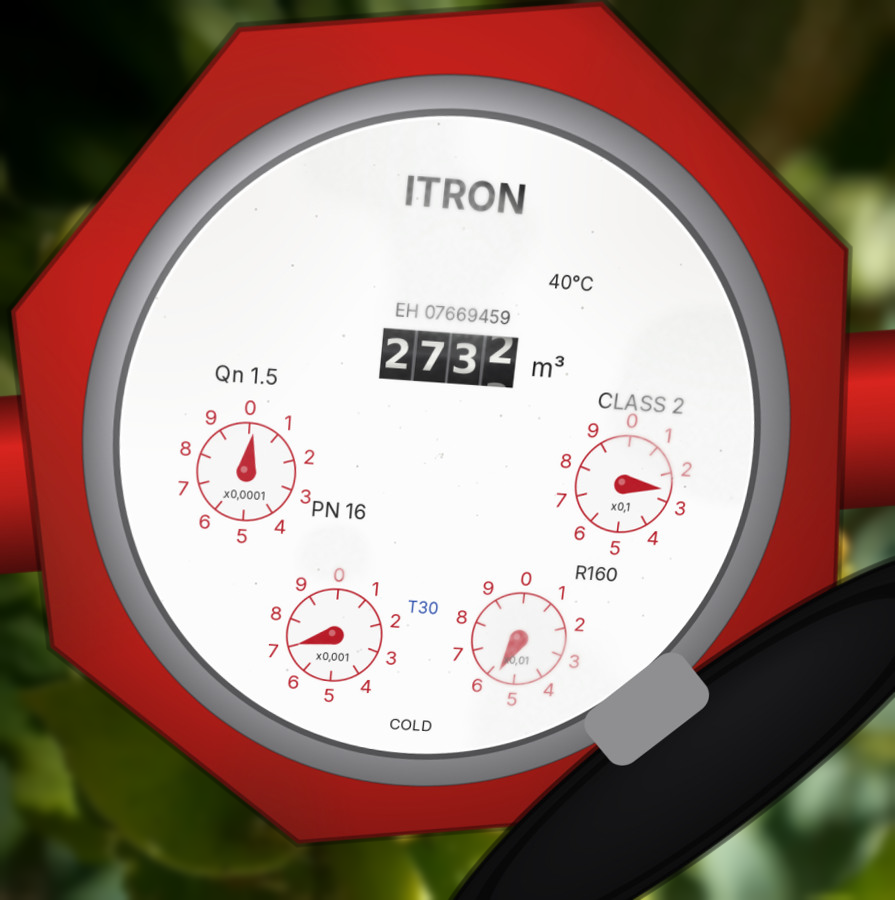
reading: 2732.2570 (m³)
